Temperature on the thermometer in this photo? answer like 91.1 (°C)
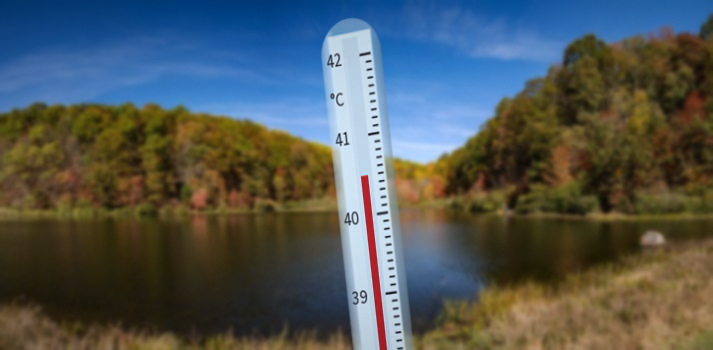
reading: 40.5 (°C)
